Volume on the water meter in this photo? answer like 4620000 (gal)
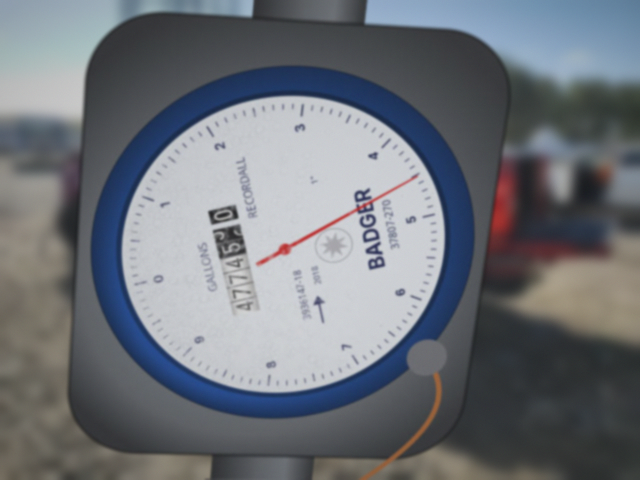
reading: 4774554.5 (gal)
